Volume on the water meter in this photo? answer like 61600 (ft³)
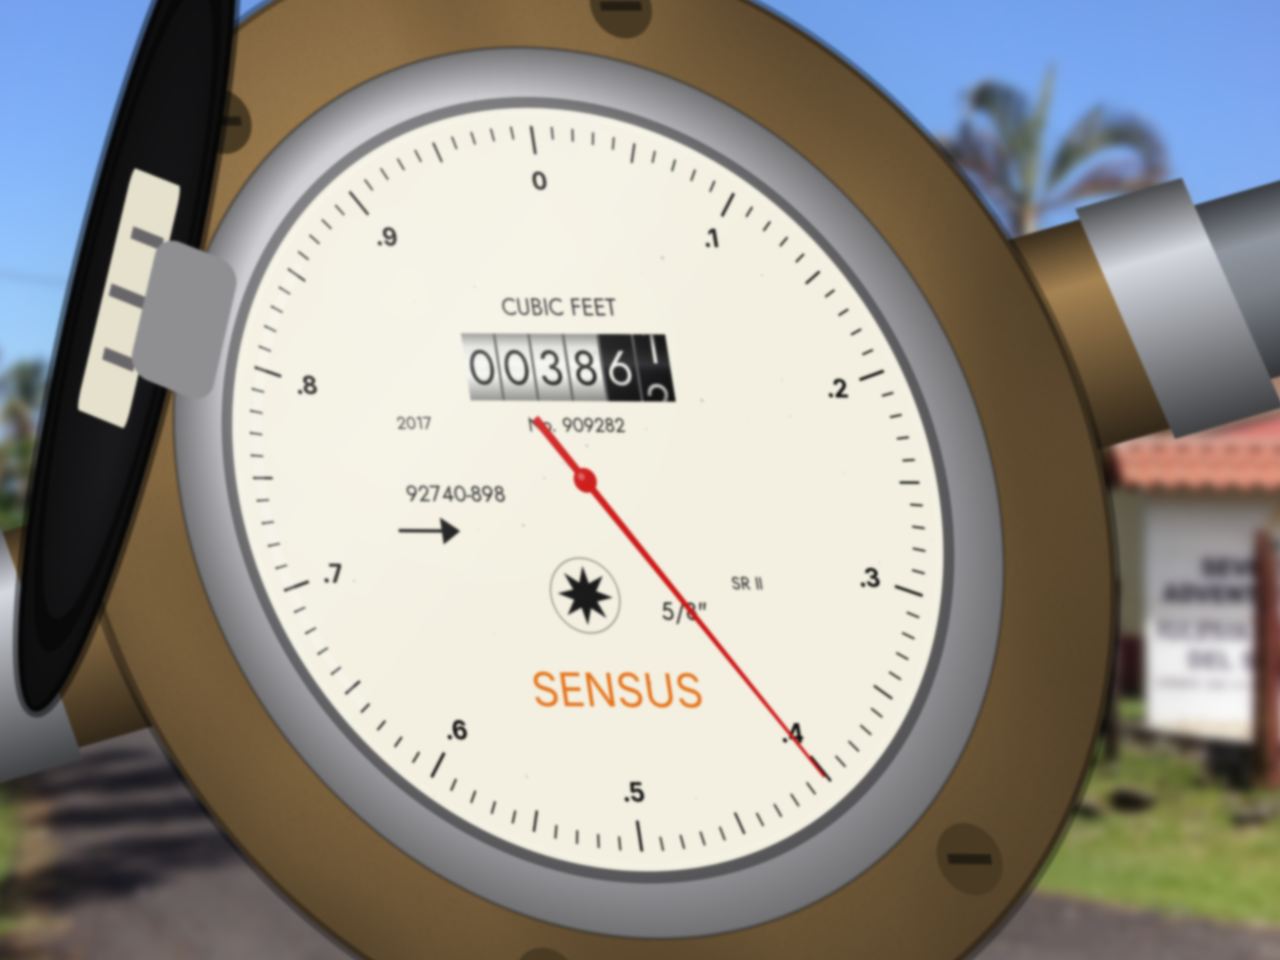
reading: 3861.40 (ft³)
